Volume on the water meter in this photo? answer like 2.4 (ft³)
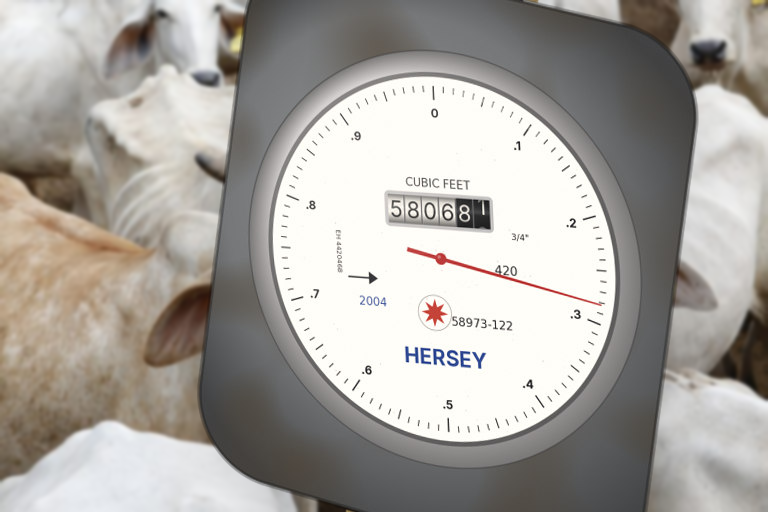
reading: 580681.28 (ft³)
